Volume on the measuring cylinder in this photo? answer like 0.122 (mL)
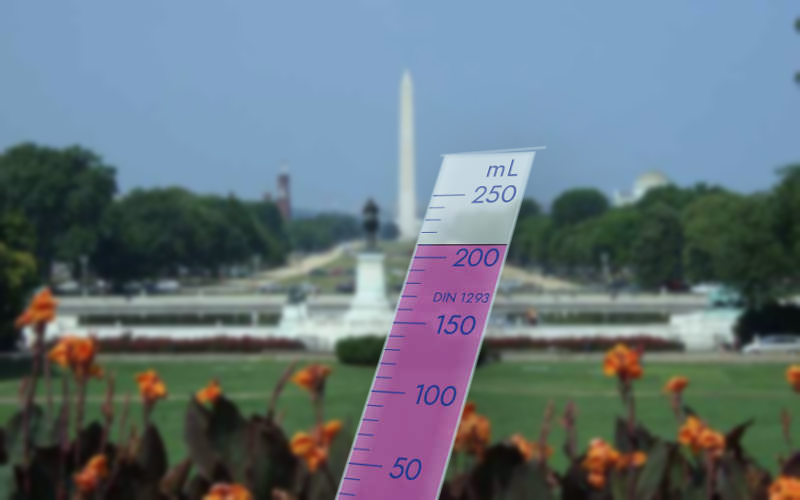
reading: 210 (mL)
